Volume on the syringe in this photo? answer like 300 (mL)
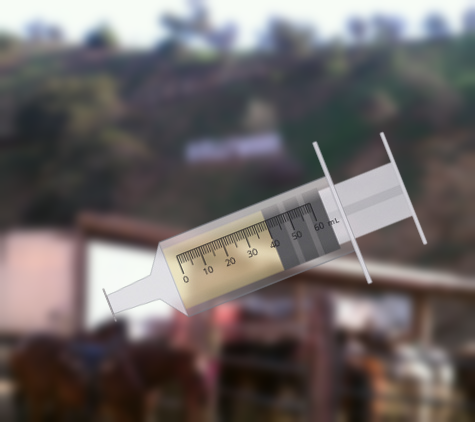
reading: 40 (mL)
